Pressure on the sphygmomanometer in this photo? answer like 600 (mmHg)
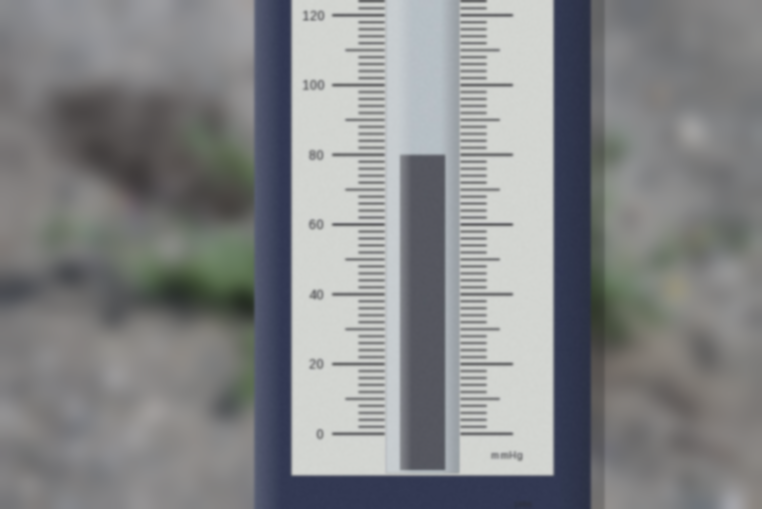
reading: 80 (mmHg)
